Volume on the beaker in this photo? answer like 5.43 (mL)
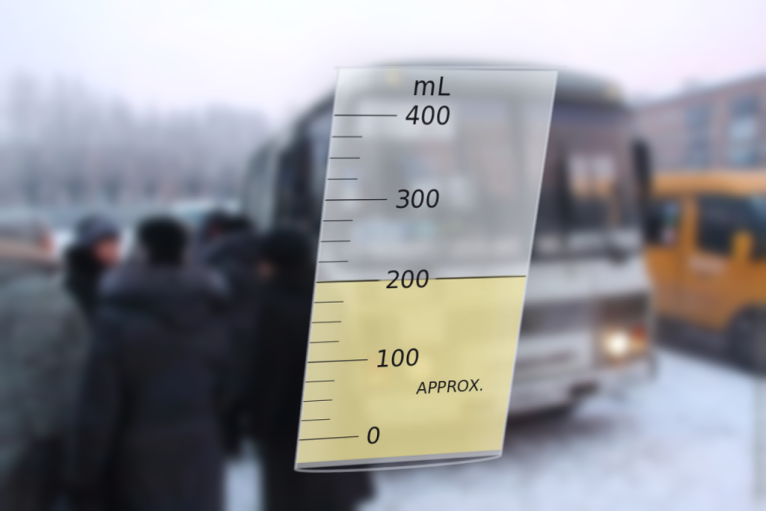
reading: 200 (mL)
